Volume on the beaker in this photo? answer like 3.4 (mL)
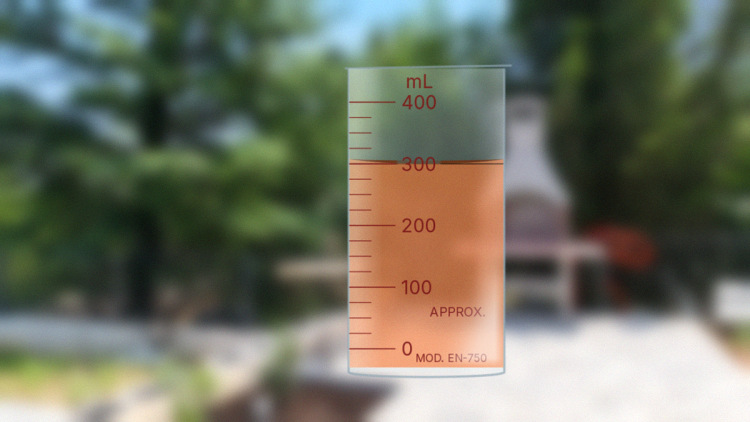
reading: 300 (mL)
